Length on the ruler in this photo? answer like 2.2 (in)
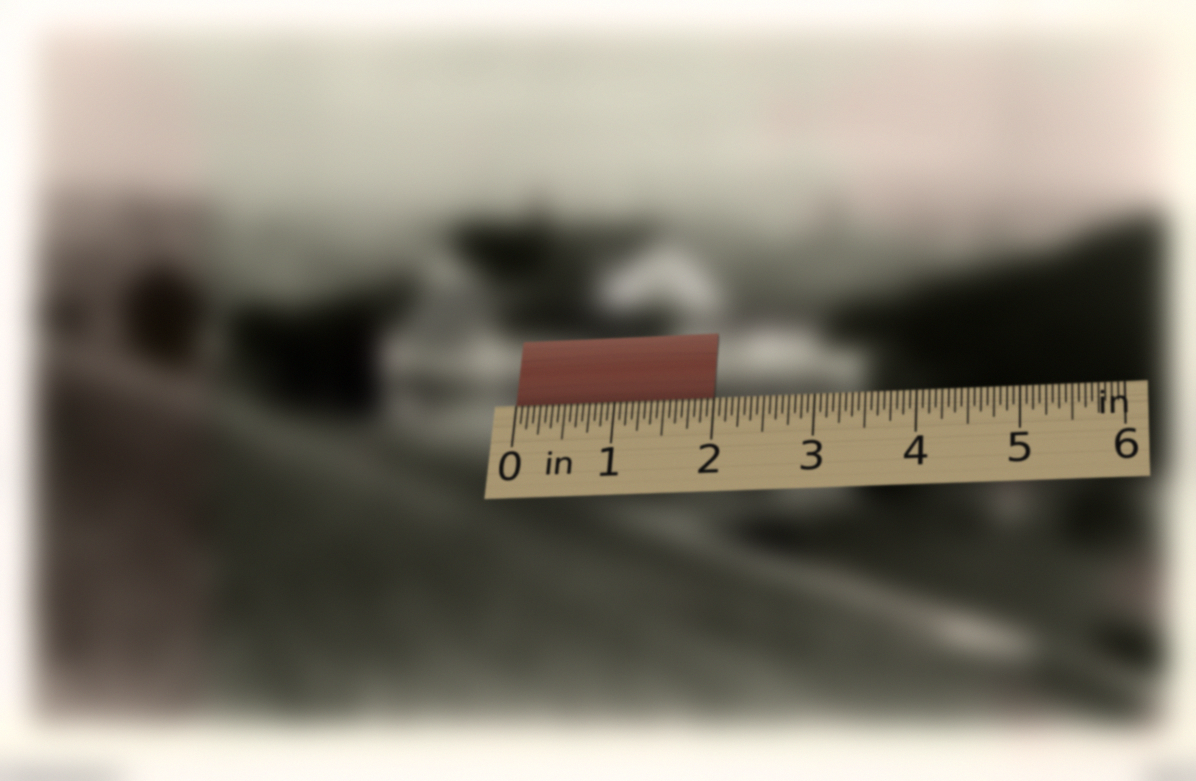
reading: 2 (in)
